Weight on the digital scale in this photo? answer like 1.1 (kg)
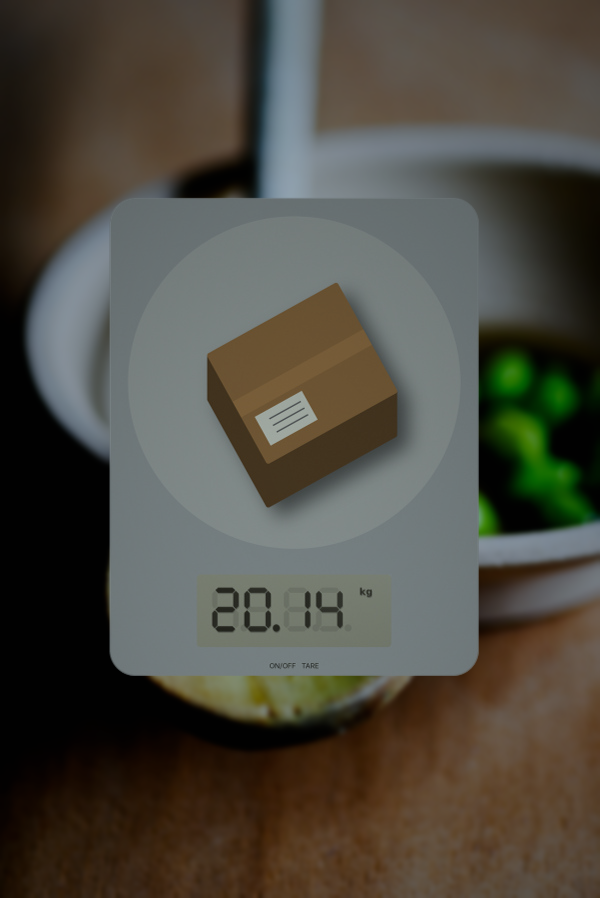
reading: 20.14 (kg)
